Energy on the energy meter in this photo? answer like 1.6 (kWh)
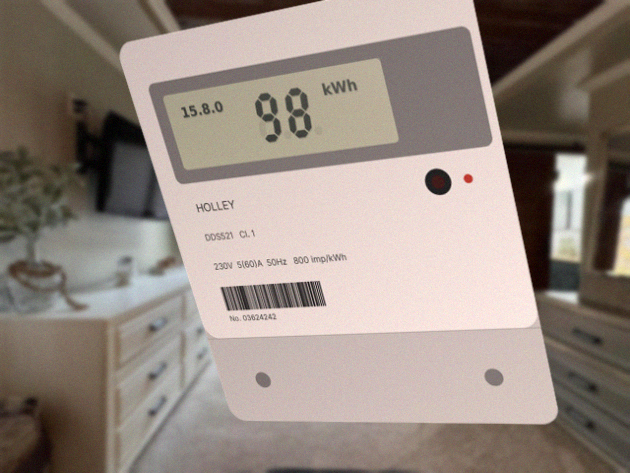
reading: 98 (kWh)
